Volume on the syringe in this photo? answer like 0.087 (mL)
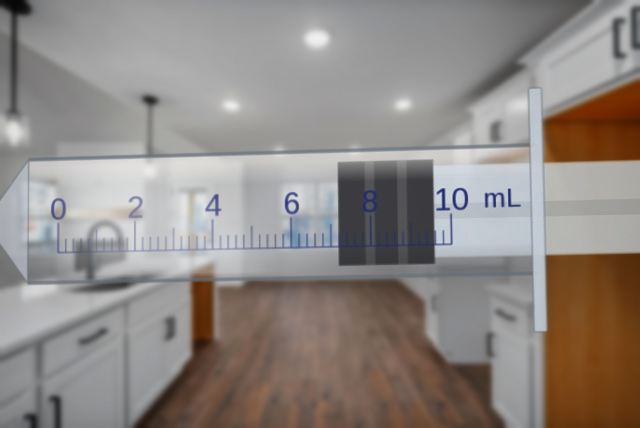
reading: 7.2 (mL)
